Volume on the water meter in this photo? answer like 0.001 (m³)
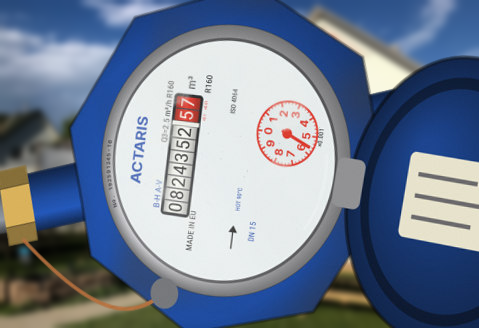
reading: 824352.575 (m³)
